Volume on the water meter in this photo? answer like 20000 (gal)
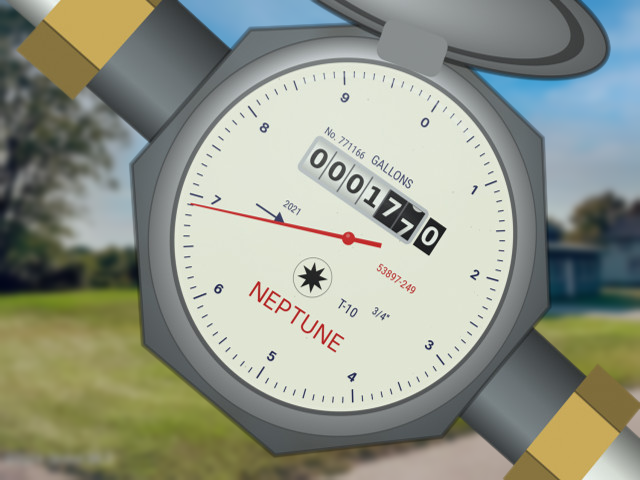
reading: 1766.9 (gal)
